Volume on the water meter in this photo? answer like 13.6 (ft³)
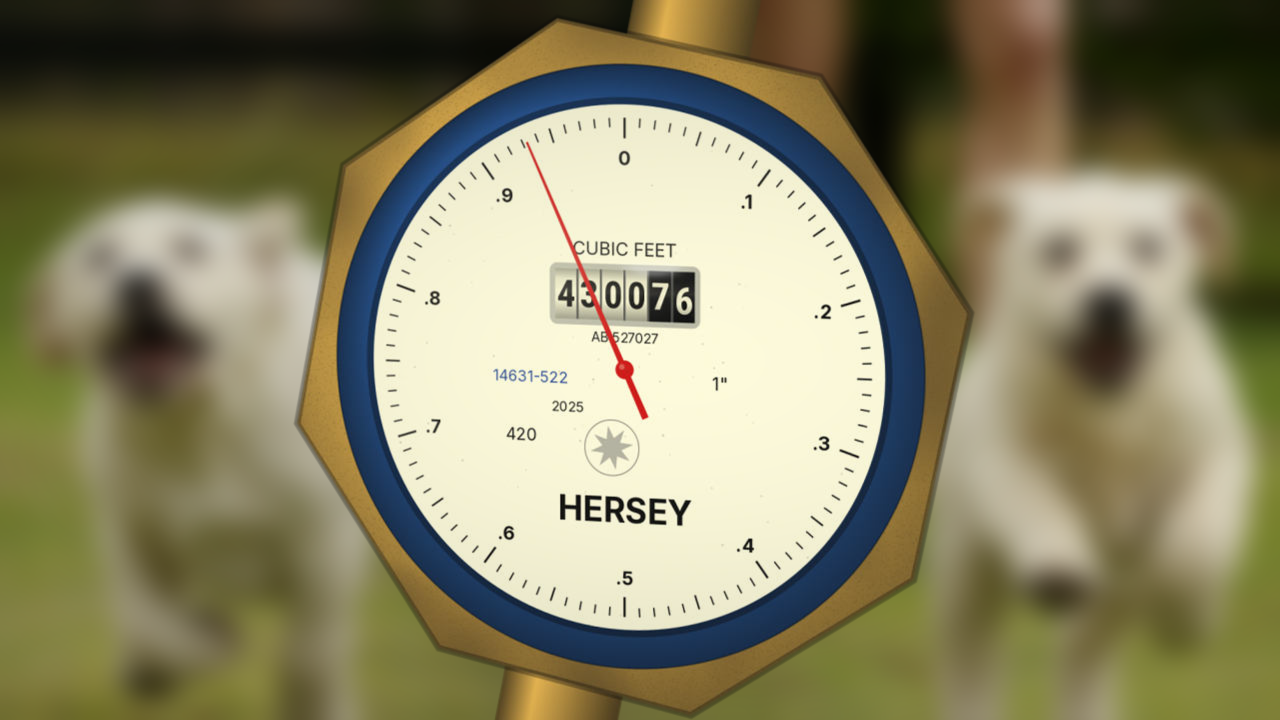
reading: 430075.93 (ft³)
